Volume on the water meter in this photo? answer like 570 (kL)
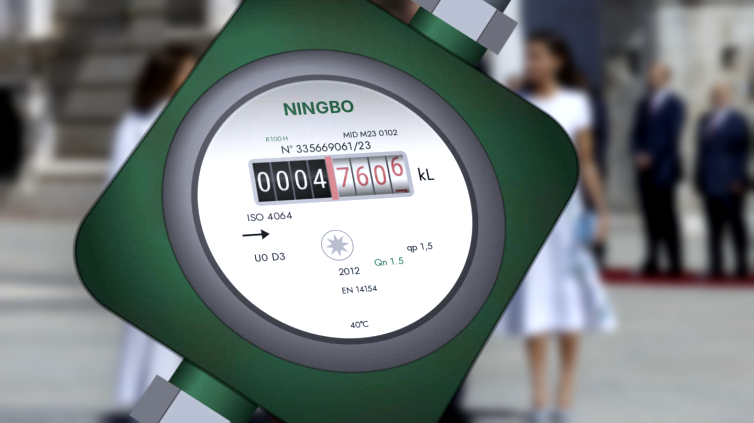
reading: 4.7606 (kL)
